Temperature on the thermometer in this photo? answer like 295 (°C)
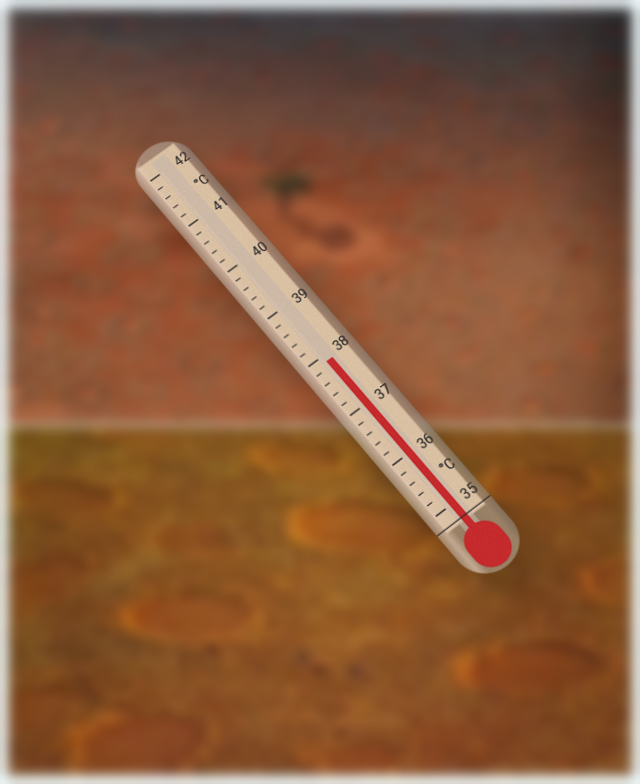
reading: 37.9 (°C)
